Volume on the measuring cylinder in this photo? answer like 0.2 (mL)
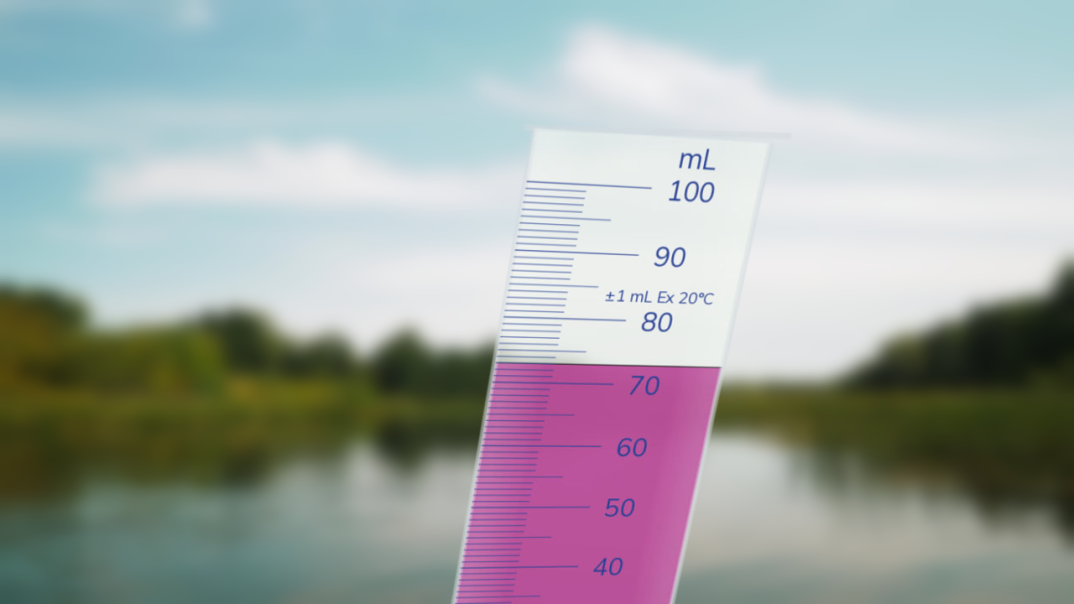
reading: 73 (mL)
